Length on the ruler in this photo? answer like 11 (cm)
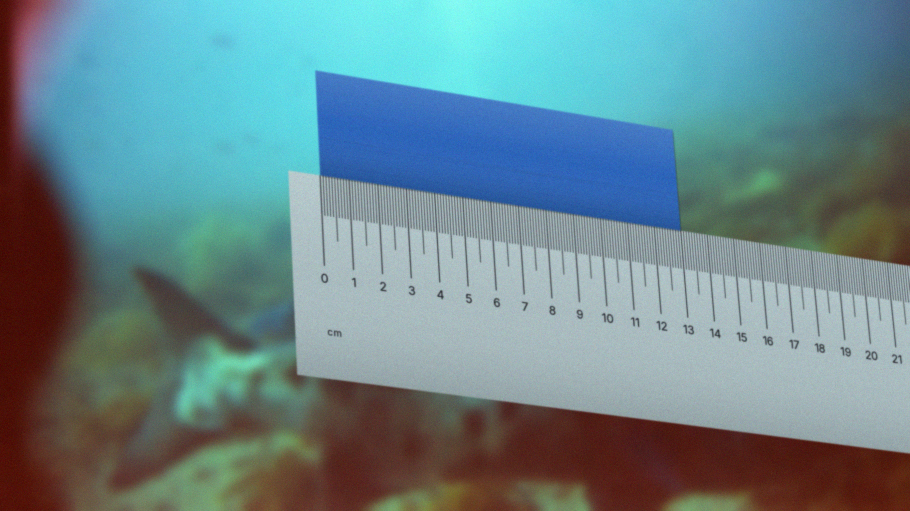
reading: 13 (cm)
